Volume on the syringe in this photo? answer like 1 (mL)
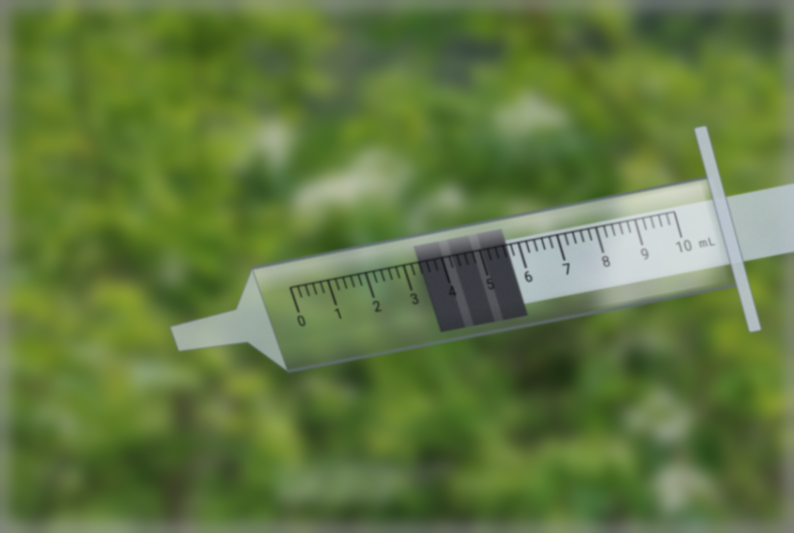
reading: 3.4 (mL)
